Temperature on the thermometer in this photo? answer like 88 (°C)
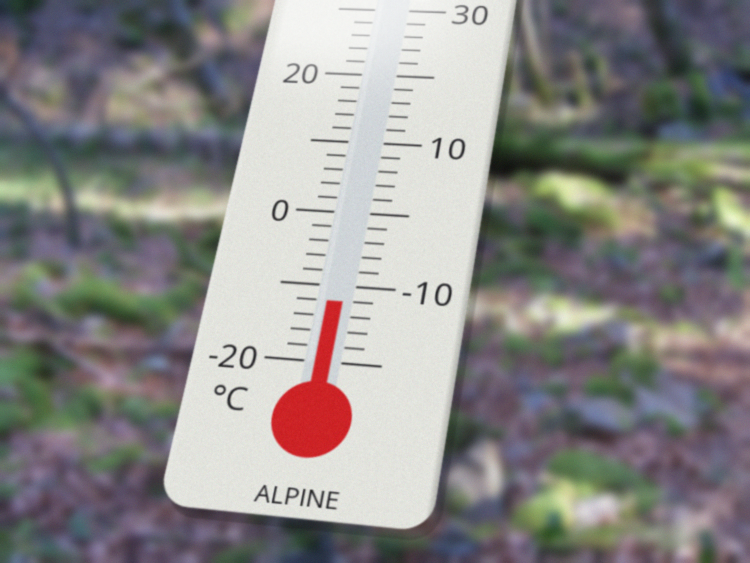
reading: -12 (°C)
